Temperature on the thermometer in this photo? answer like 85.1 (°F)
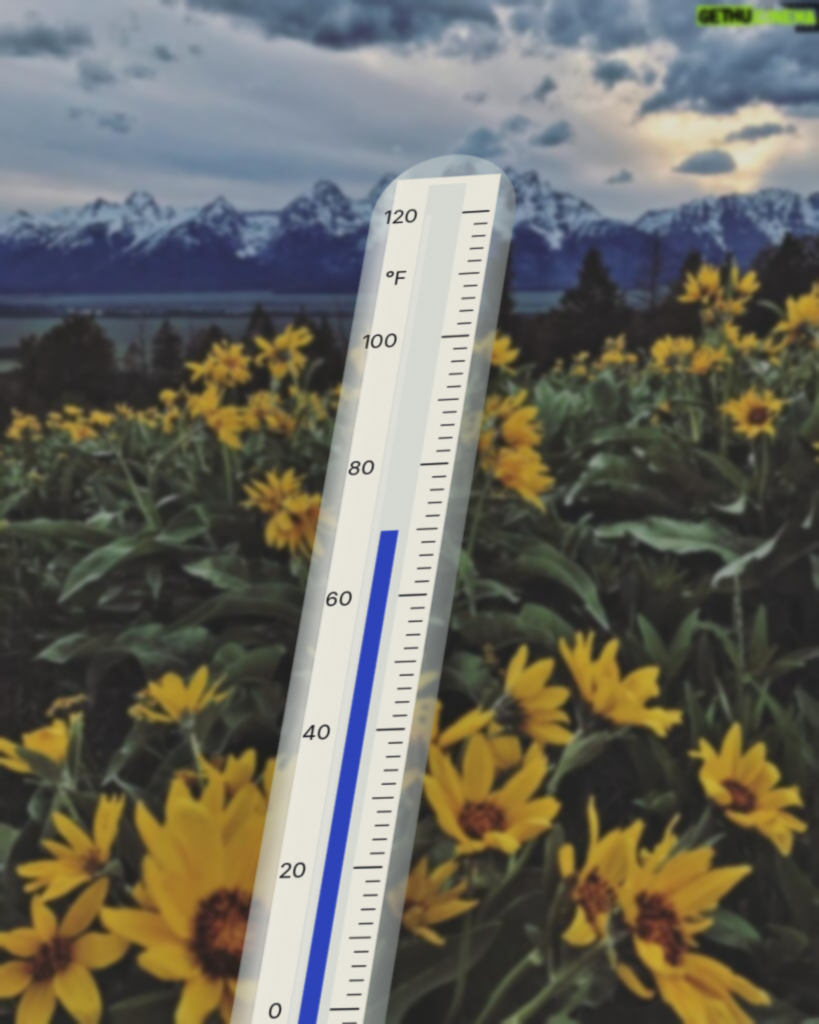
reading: 70 (°F)
